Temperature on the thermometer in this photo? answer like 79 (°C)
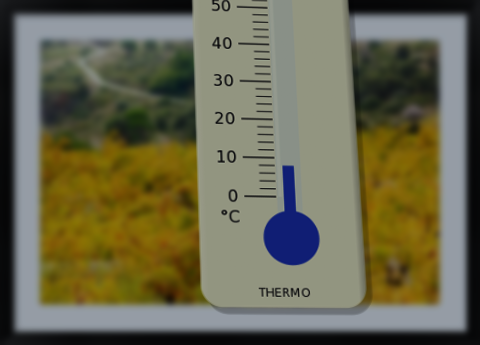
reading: 8 (°C)
